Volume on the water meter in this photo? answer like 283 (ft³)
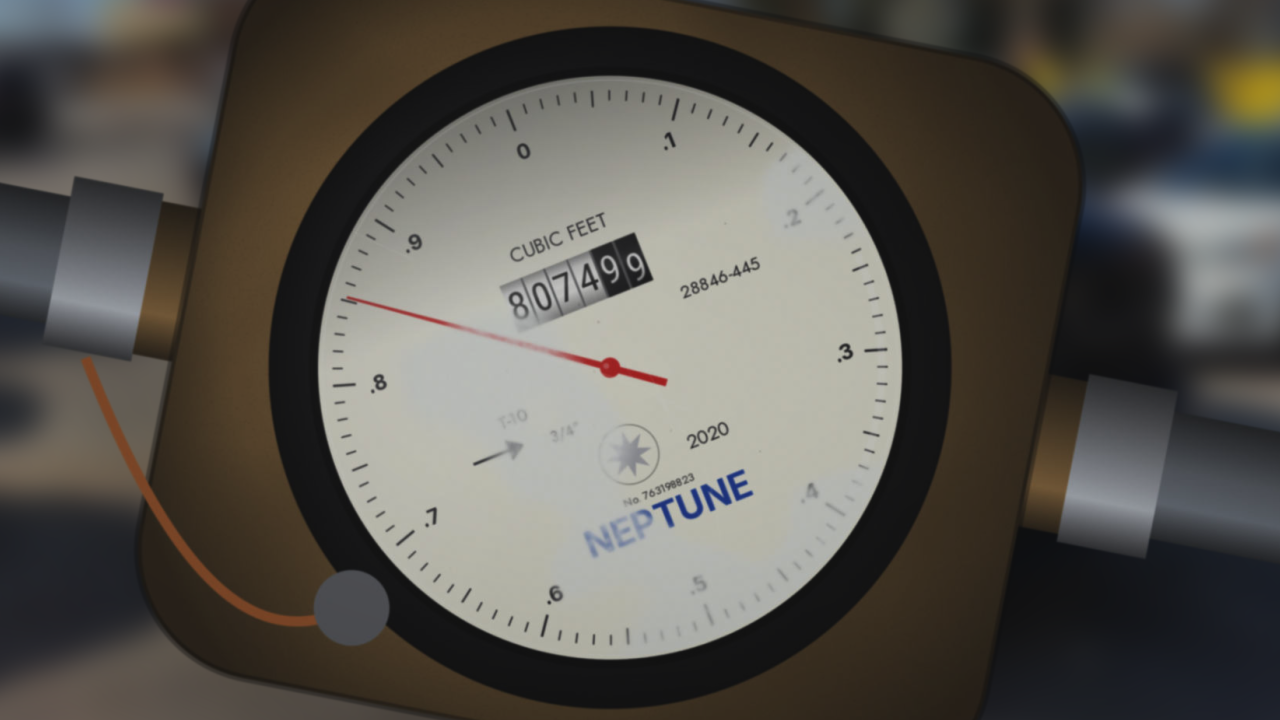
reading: 807498.85 (ft³)
